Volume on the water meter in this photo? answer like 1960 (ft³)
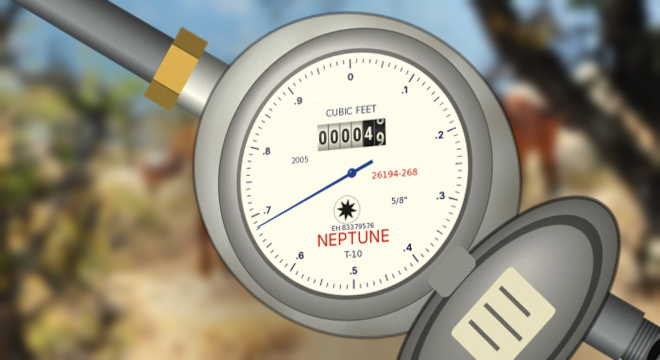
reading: 48.68 (ft³)
